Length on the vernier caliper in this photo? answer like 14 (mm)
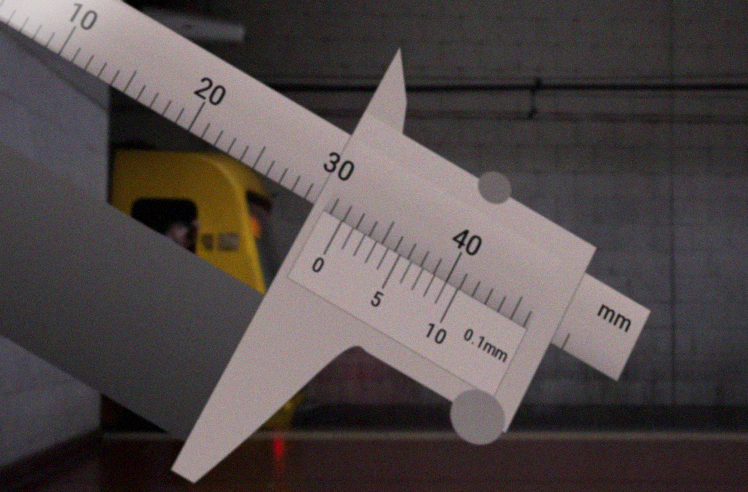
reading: 31.9 (mm)
